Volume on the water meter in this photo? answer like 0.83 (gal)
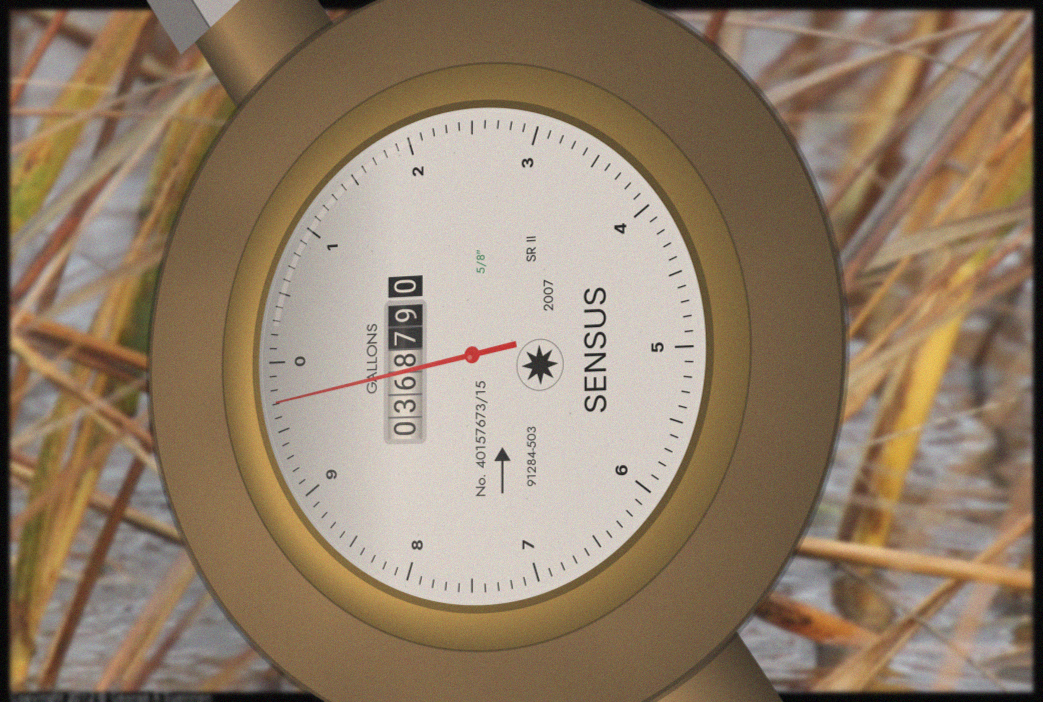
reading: 368789.7 (gal)
